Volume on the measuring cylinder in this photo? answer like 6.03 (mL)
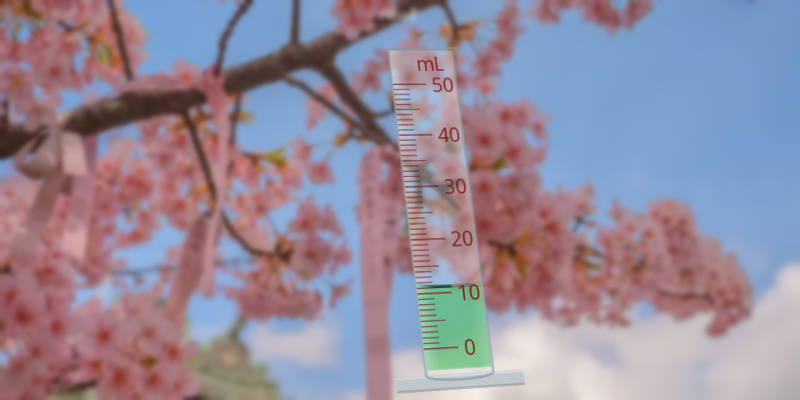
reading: 11 (mL)
